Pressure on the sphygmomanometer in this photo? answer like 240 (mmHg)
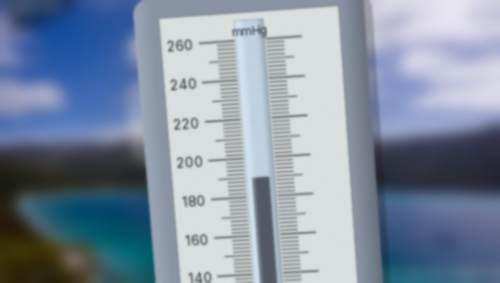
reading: 190 (mmHg)
